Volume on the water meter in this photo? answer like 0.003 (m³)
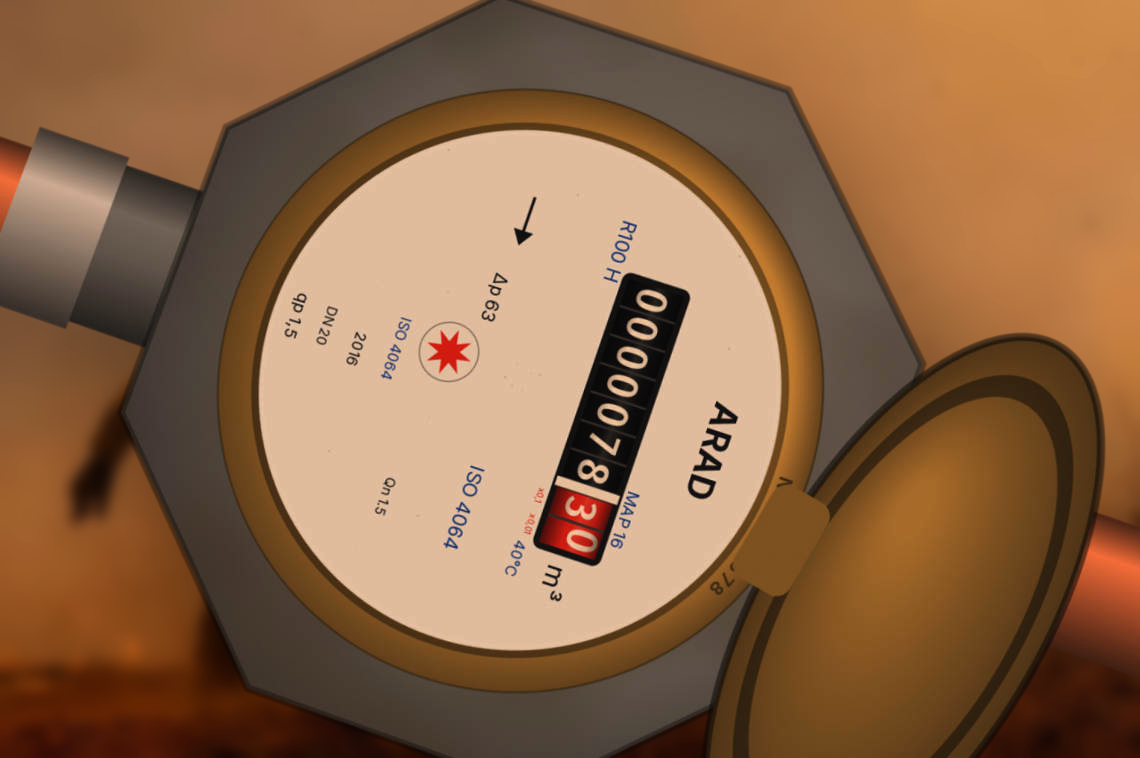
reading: 78.30 (m³)
